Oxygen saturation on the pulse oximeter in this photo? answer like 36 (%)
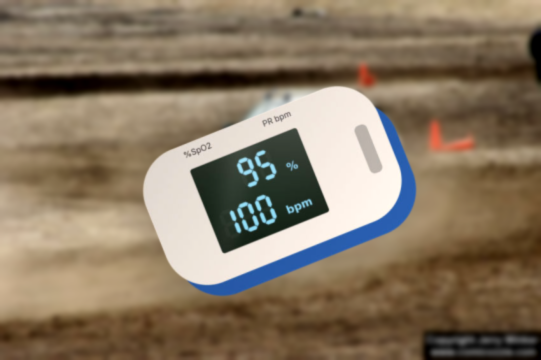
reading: 95 (%)
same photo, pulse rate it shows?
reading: 100 (bpm)
